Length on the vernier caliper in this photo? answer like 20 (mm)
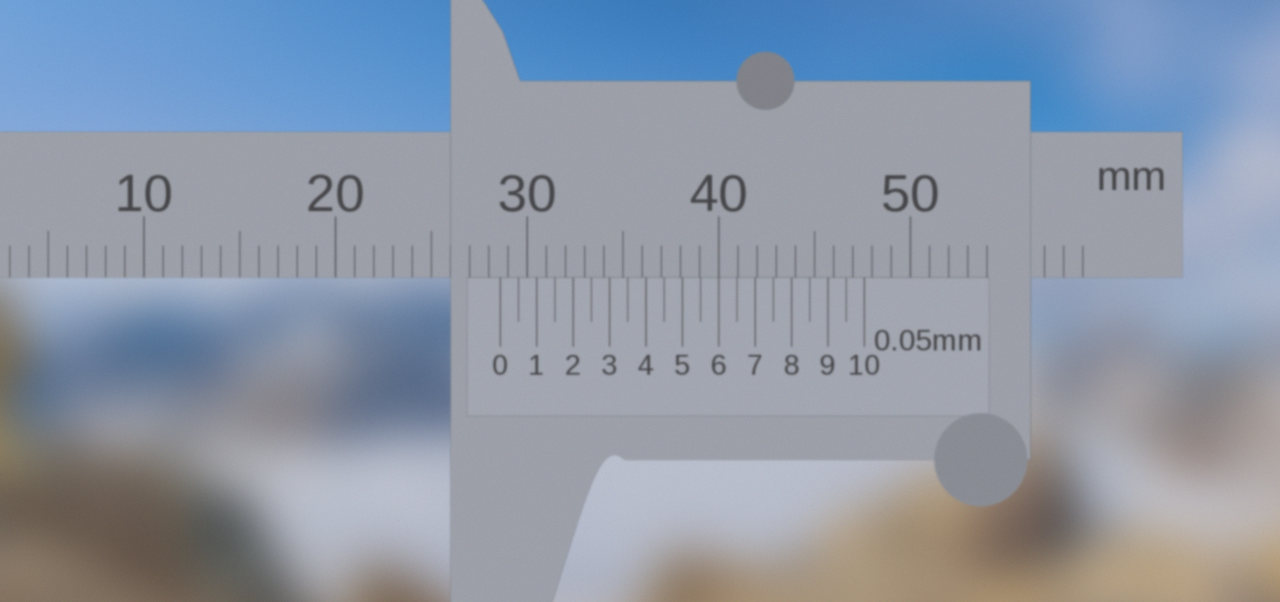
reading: 28.6 (mm)
